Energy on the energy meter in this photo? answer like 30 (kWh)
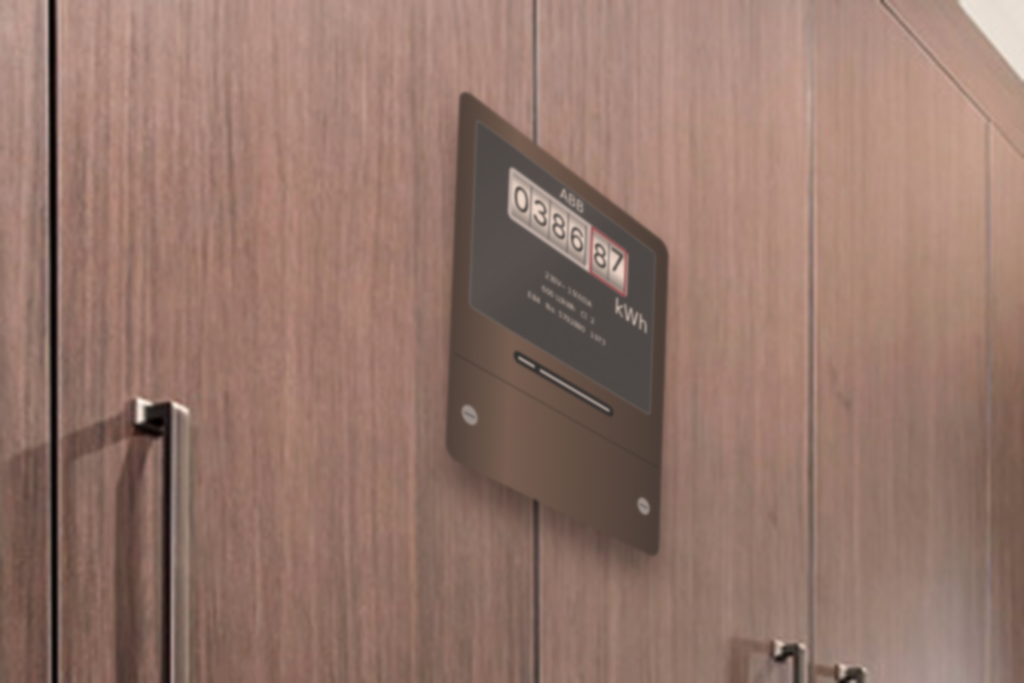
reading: 386.87 (kWh)
